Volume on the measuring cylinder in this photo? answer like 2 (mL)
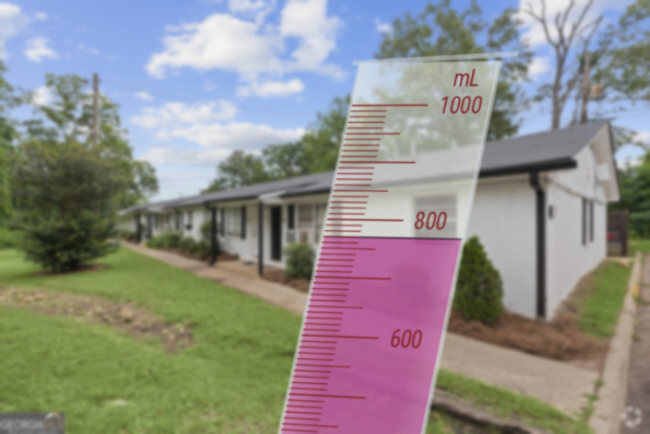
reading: 770 (mL)
